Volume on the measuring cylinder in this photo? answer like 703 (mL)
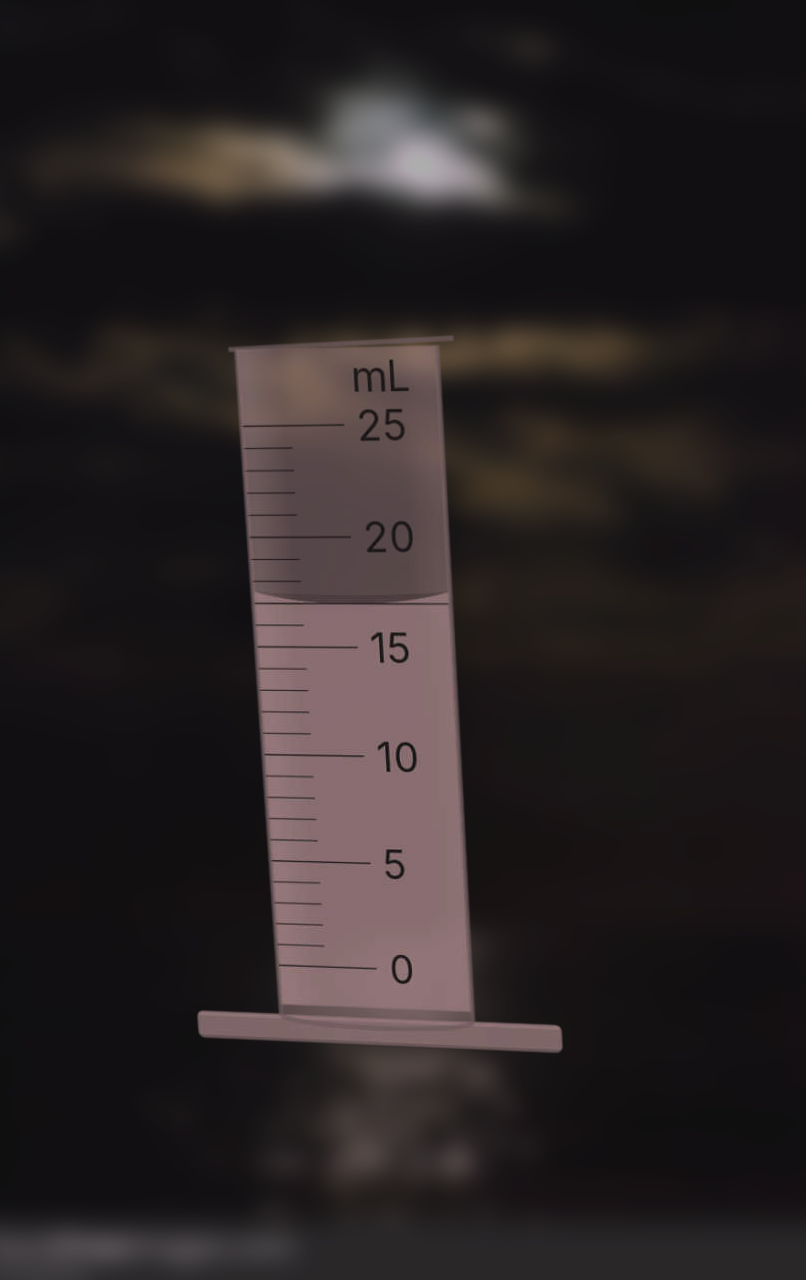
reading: 17 (mL)
